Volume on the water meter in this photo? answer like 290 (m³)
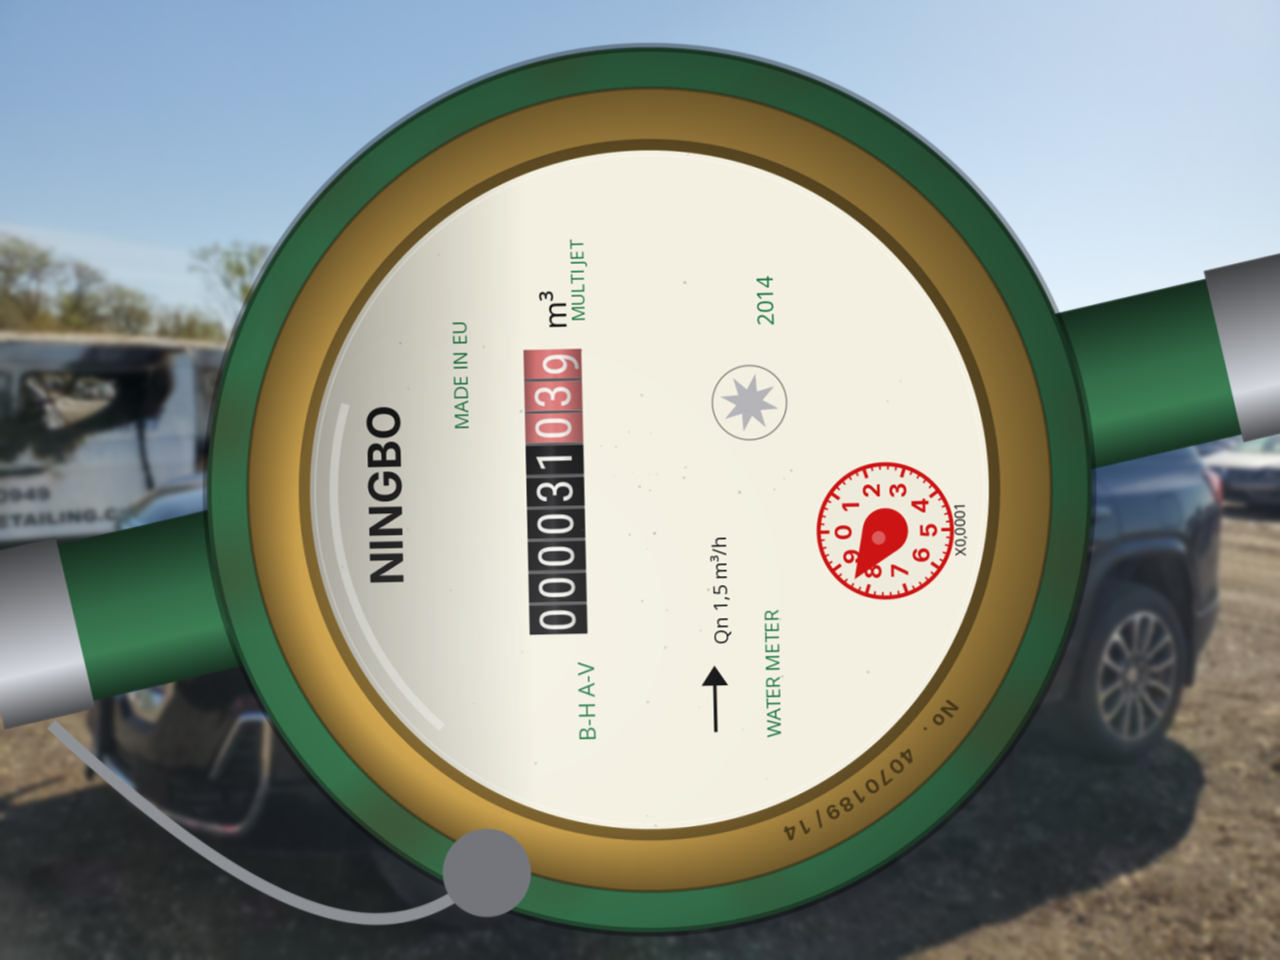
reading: 31.0388 (m³)
